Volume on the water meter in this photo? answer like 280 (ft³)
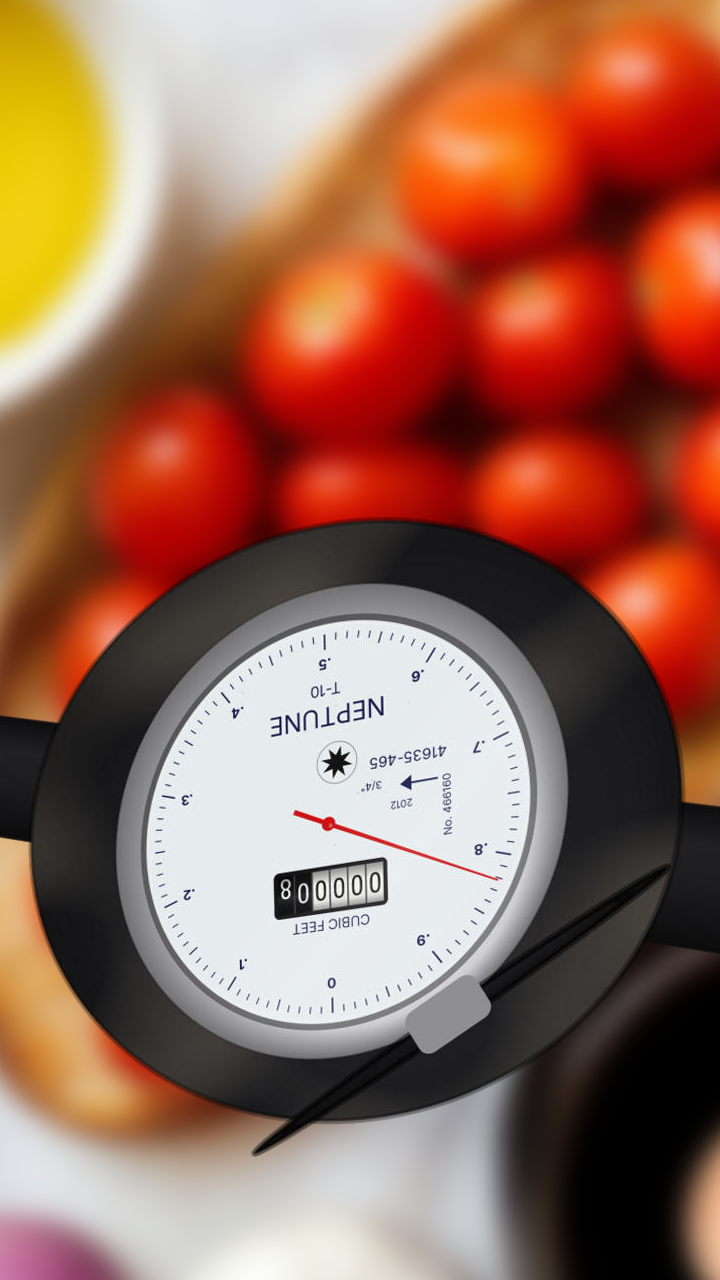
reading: 7.82 (ft³)
